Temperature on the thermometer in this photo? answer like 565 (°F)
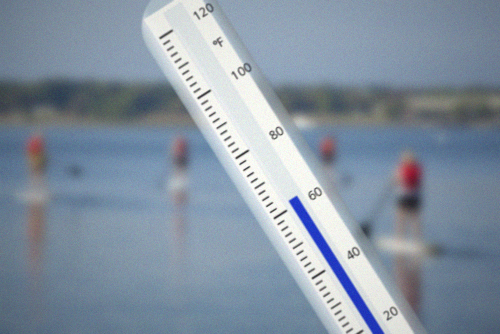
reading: 62 (°F)
